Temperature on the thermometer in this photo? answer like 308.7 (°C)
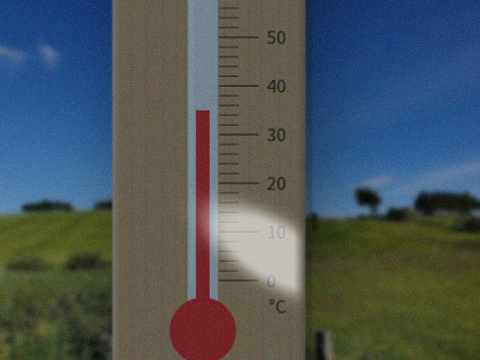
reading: 35 (°C)
